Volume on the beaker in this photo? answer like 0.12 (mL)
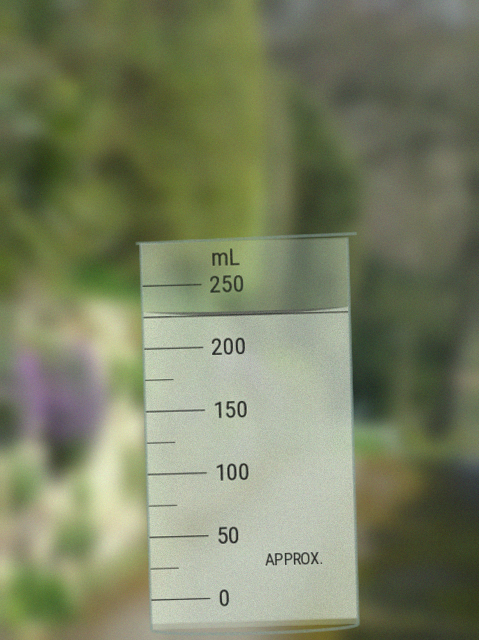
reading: 225 (mL)
